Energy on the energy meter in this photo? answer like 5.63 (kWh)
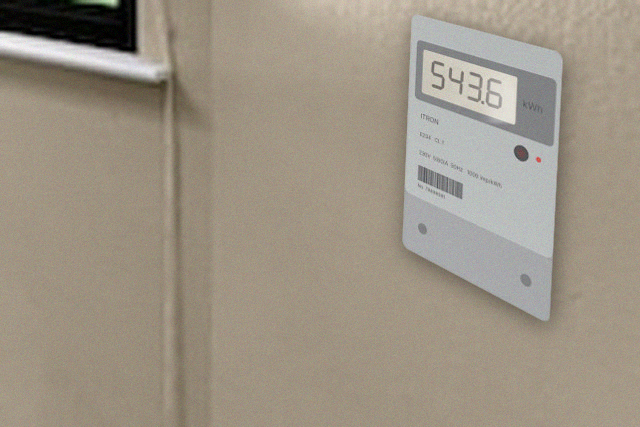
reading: 543.6 (kWh)
